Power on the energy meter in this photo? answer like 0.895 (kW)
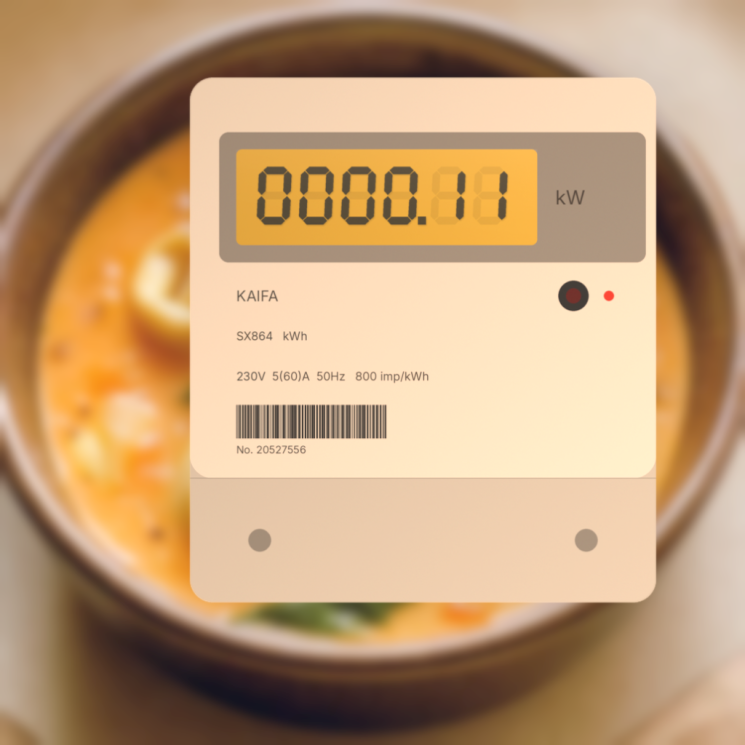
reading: 0.11 (kW)
